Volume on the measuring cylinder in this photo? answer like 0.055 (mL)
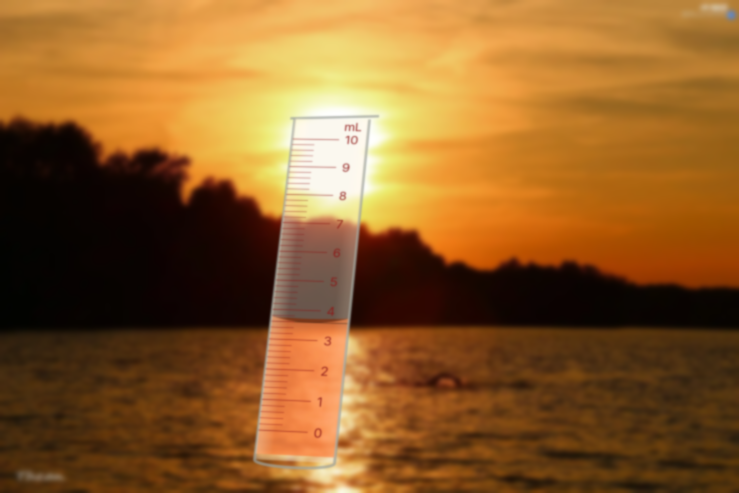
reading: 3.6 (mL)
